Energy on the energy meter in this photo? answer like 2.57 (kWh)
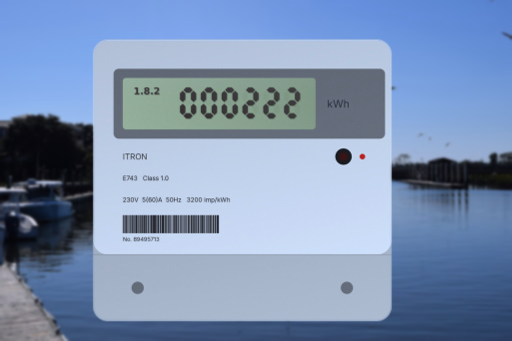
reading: 222 (kWh)
